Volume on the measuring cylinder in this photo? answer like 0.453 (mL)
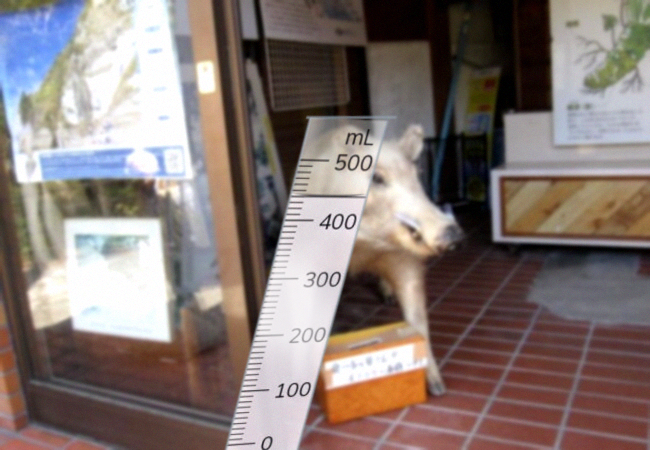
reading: 440 (mL)
